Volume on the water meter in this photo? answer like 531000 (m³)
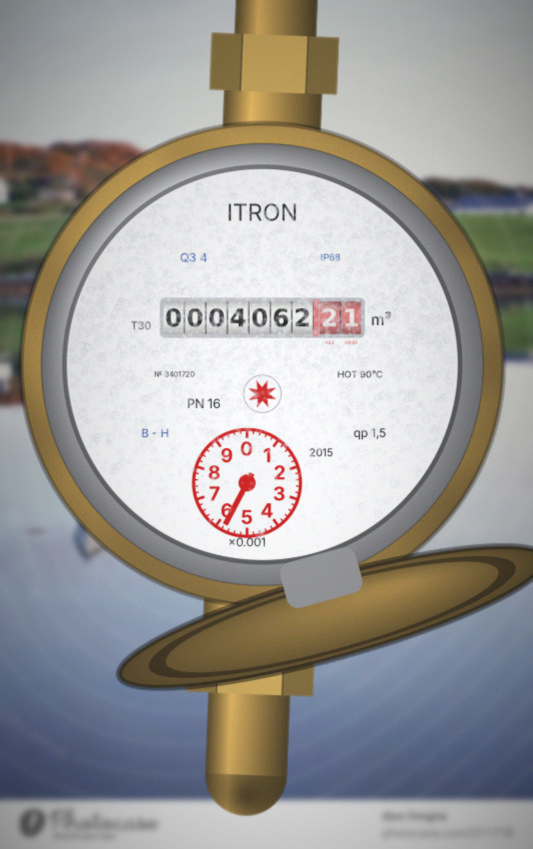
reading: 4062.215 (m³)
